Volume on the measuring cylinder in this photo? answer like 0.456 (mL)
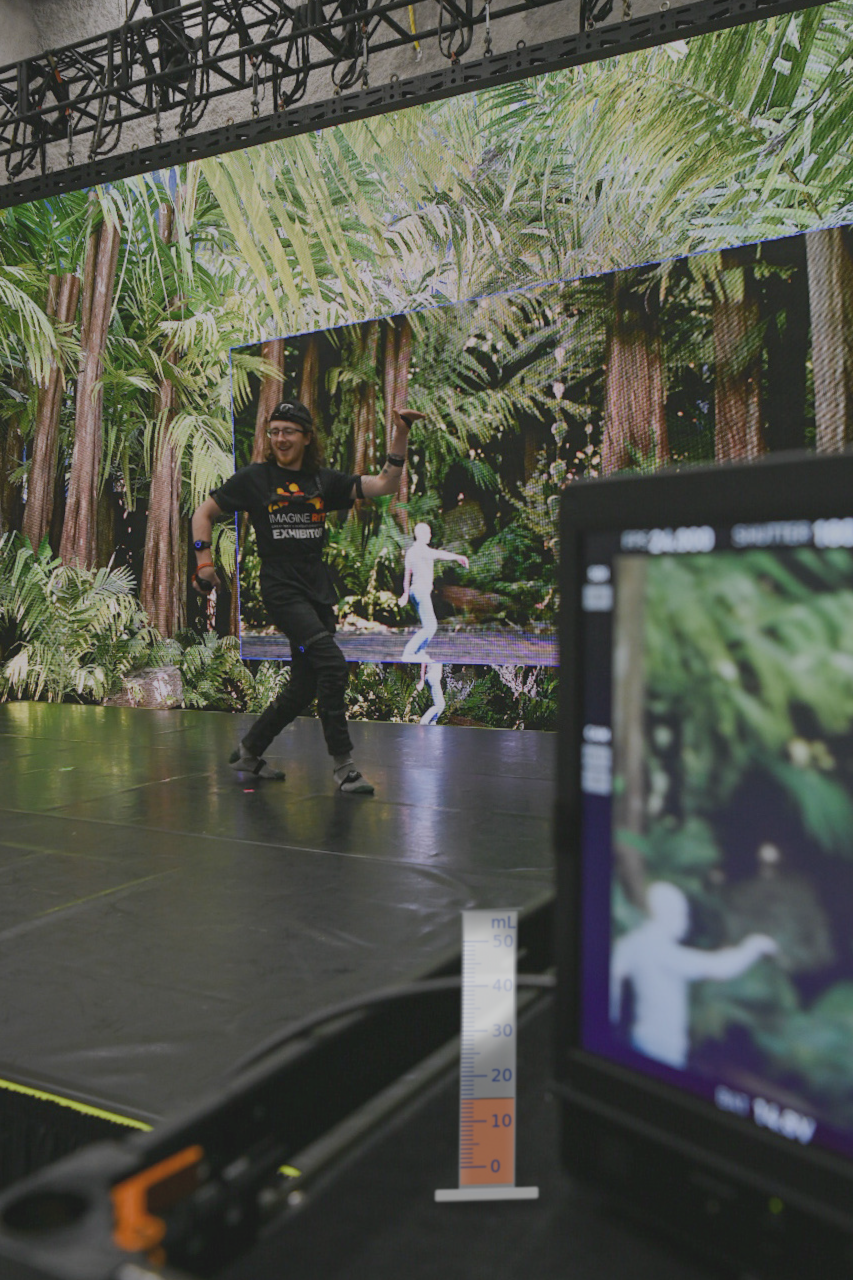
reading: 15 (mL)
